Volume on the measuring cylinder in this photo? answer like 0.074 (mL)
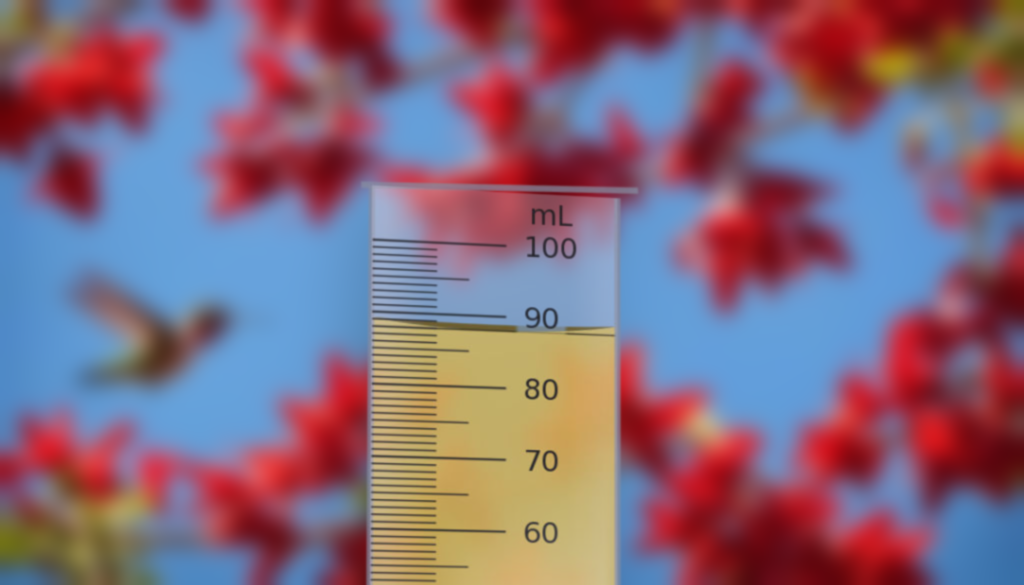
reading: 88 (mL)
